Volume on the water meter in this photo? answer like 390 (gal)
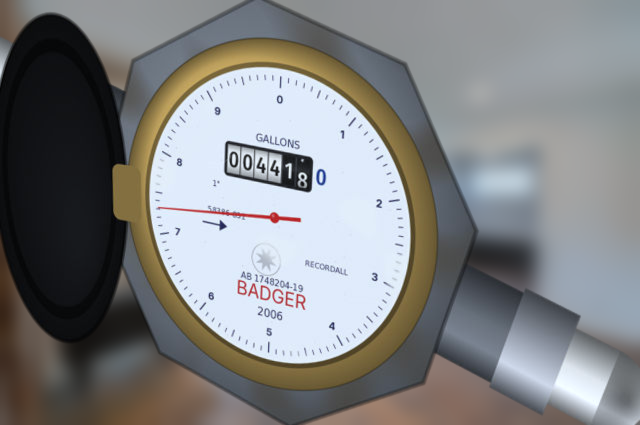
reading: 44177.3 (gal)
